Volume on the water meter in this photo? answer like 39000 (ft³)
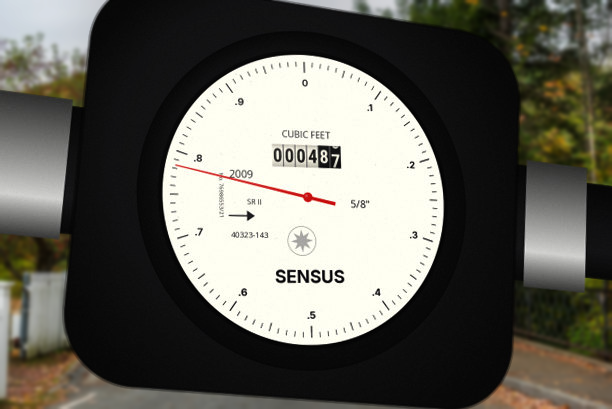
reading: 486.78 (ft³)
